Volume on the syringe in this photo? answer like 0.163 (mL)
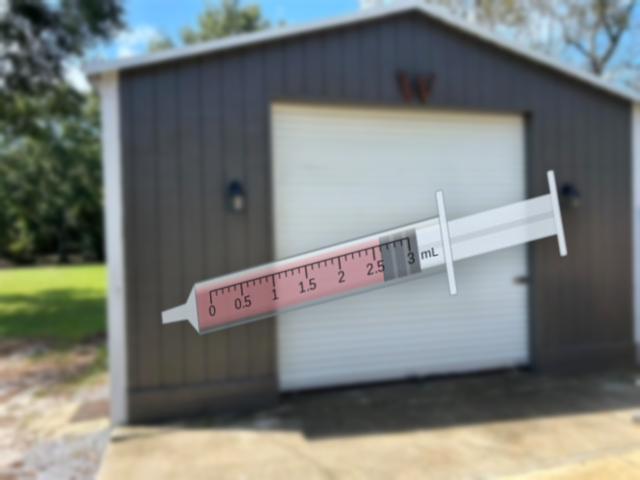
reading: 2.6 (mL)
